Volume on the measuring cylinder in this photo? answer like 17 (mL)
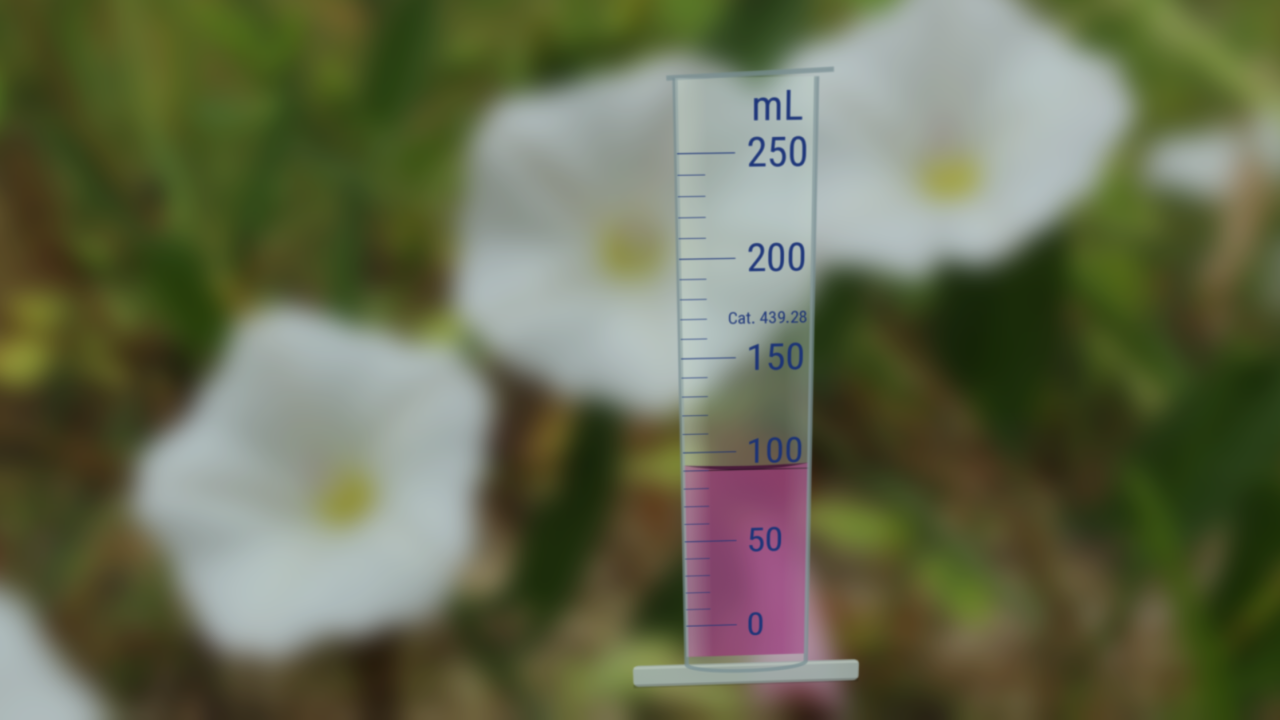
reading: 90 (mL)
